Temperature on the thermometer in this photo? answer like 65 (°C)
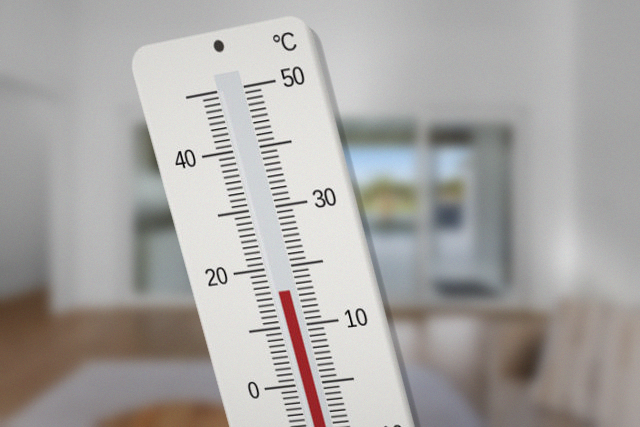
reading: 16 (°C)
